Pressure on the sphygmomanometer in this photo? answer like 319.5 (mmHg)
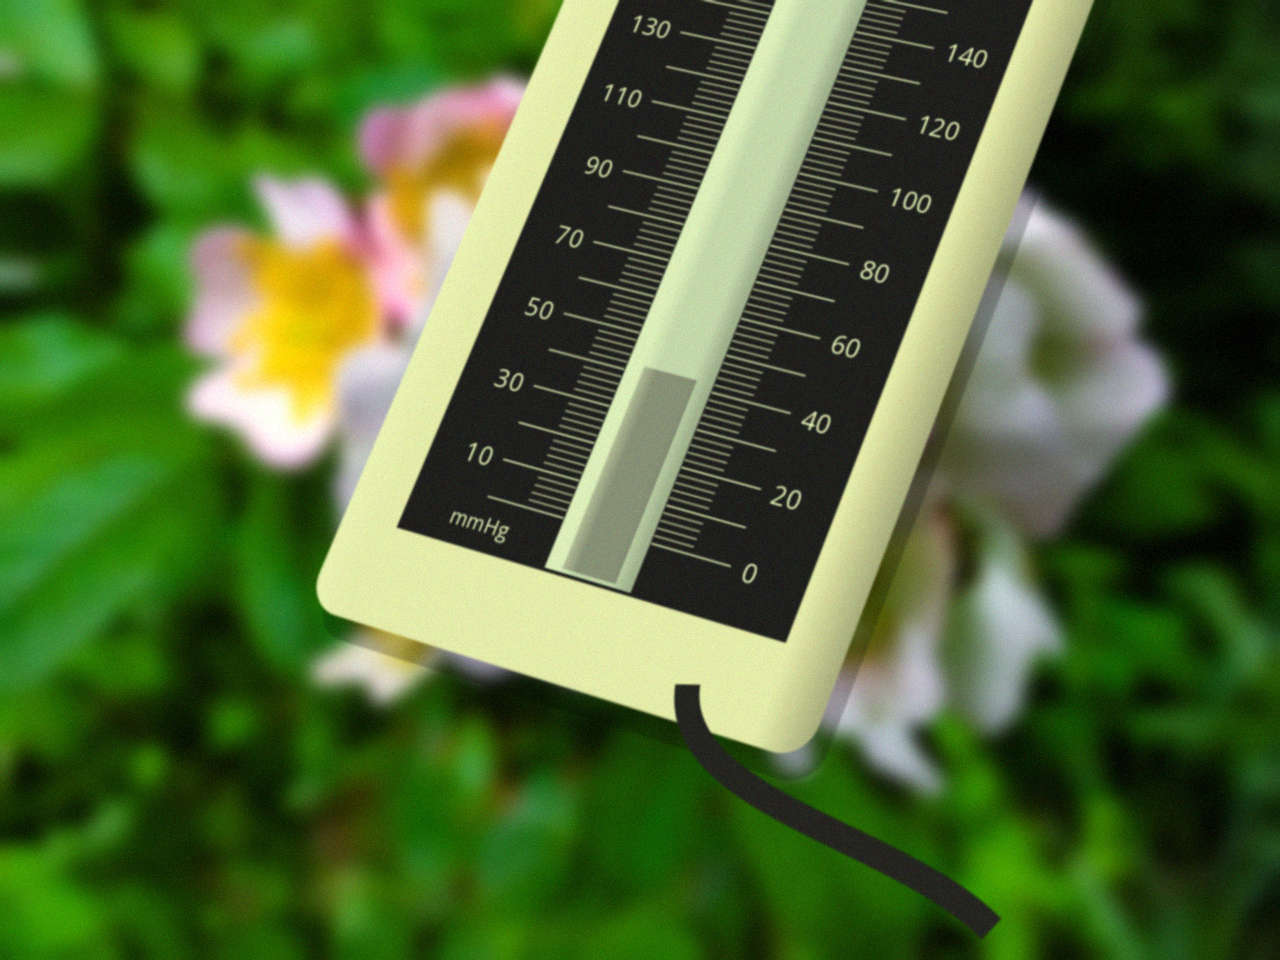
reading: 42 (mmHg)
